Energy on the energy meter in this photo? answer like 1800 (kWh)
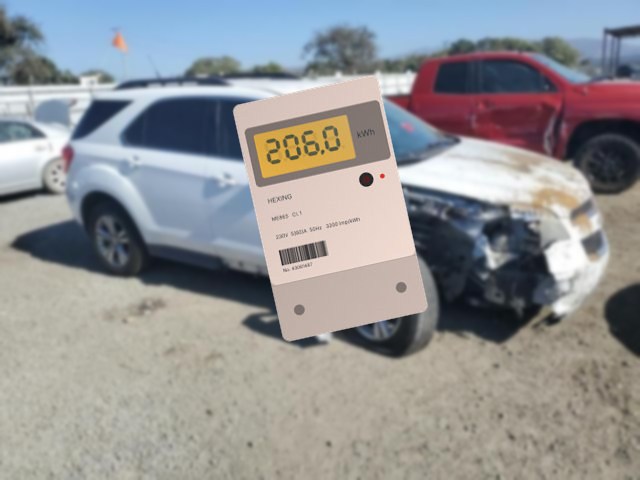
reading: 206.0 (kWh)
